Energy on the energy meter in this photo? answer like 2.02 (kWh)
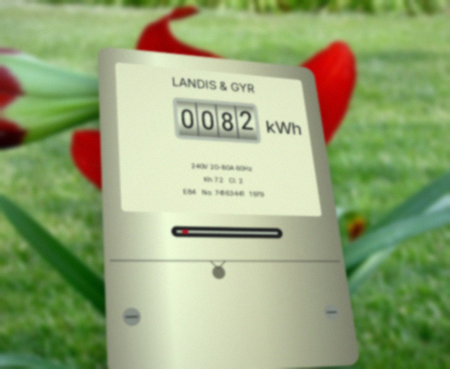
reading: 82 (kWh)
